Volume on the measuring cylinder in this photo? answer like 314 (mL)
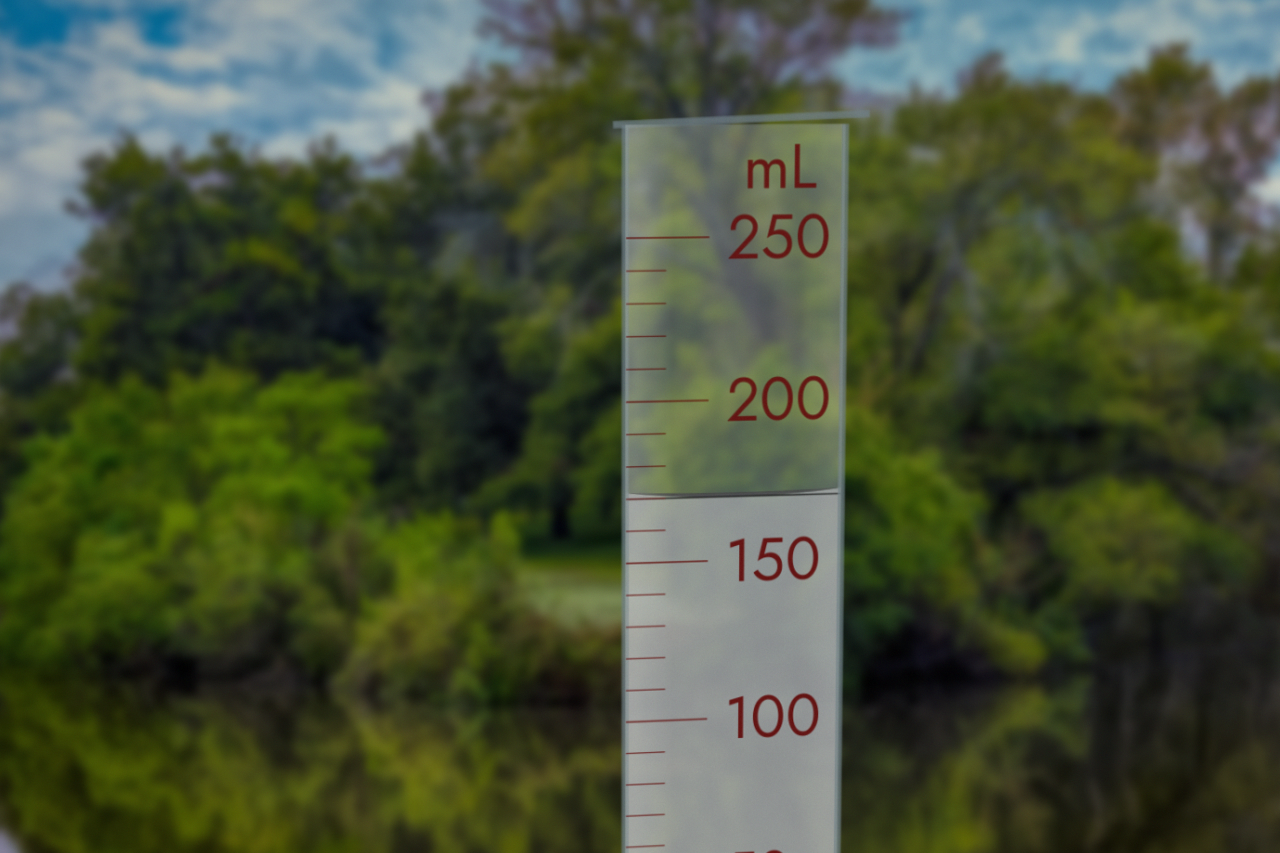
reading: 170 (mL)
